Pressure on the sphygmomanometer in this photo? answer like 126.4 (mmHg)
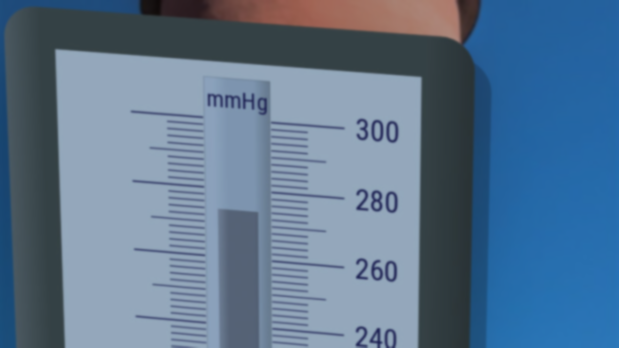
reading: 274 (mmHg)
